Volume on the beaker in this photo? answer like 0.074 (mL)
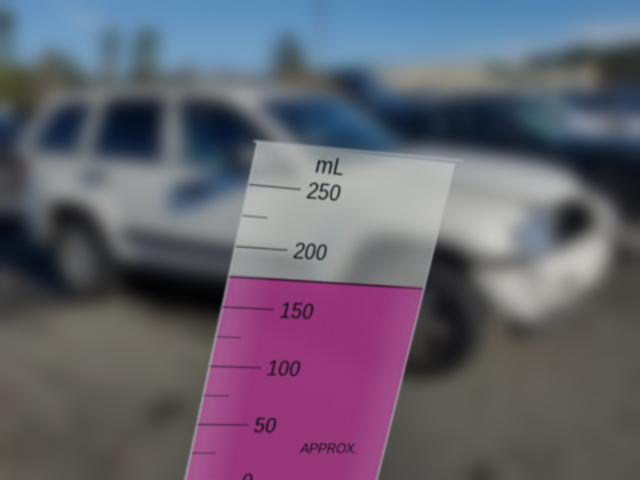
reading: 175 (mL)
